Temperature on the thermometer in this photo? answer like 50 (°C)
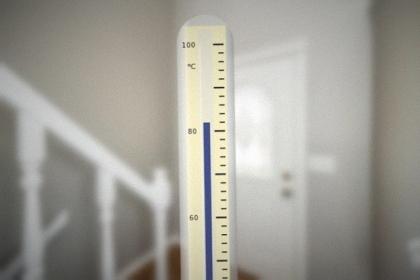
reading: 82 (°C)
